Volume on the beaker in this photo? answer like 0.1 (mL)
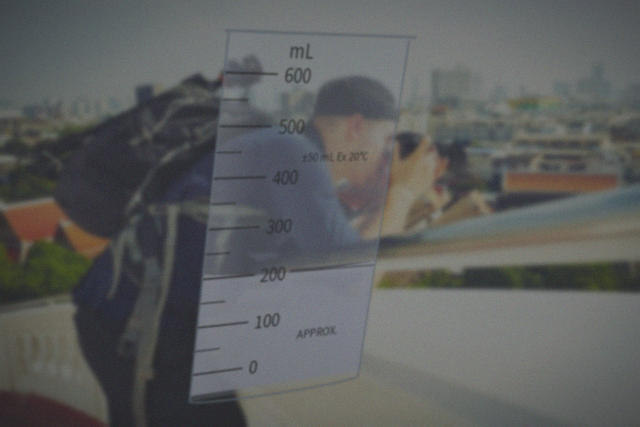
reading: 200 (mL)
